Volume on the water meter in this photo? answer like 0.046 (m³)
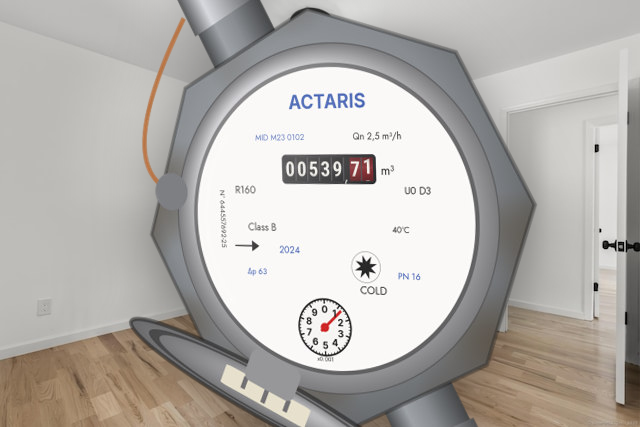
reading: 539.711 (m³)
